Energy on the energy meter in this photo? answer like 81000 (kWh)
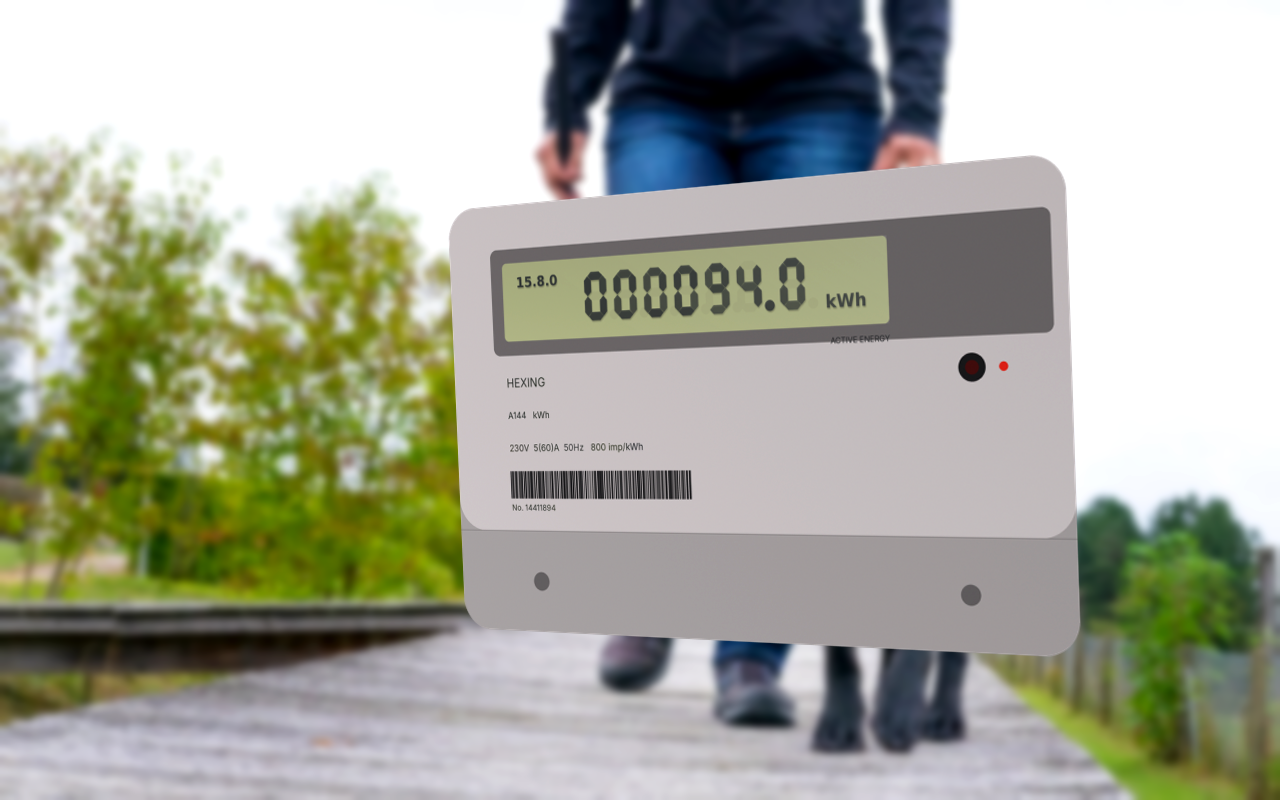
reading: 94.0 (kWh)
